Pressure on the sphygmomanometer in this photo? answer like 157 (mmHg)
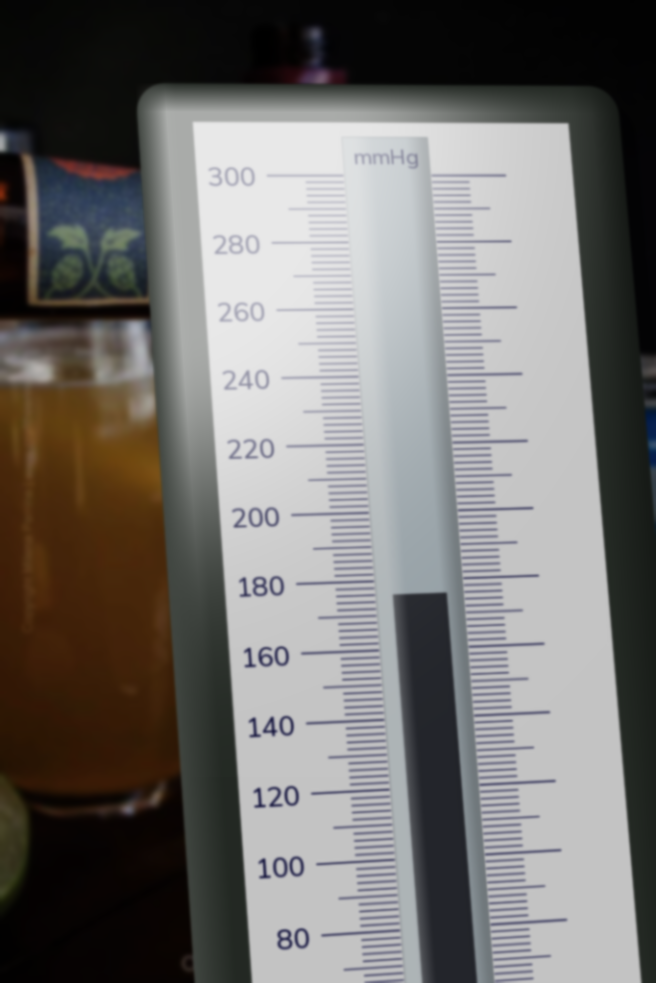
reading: 176 (mmHg)
